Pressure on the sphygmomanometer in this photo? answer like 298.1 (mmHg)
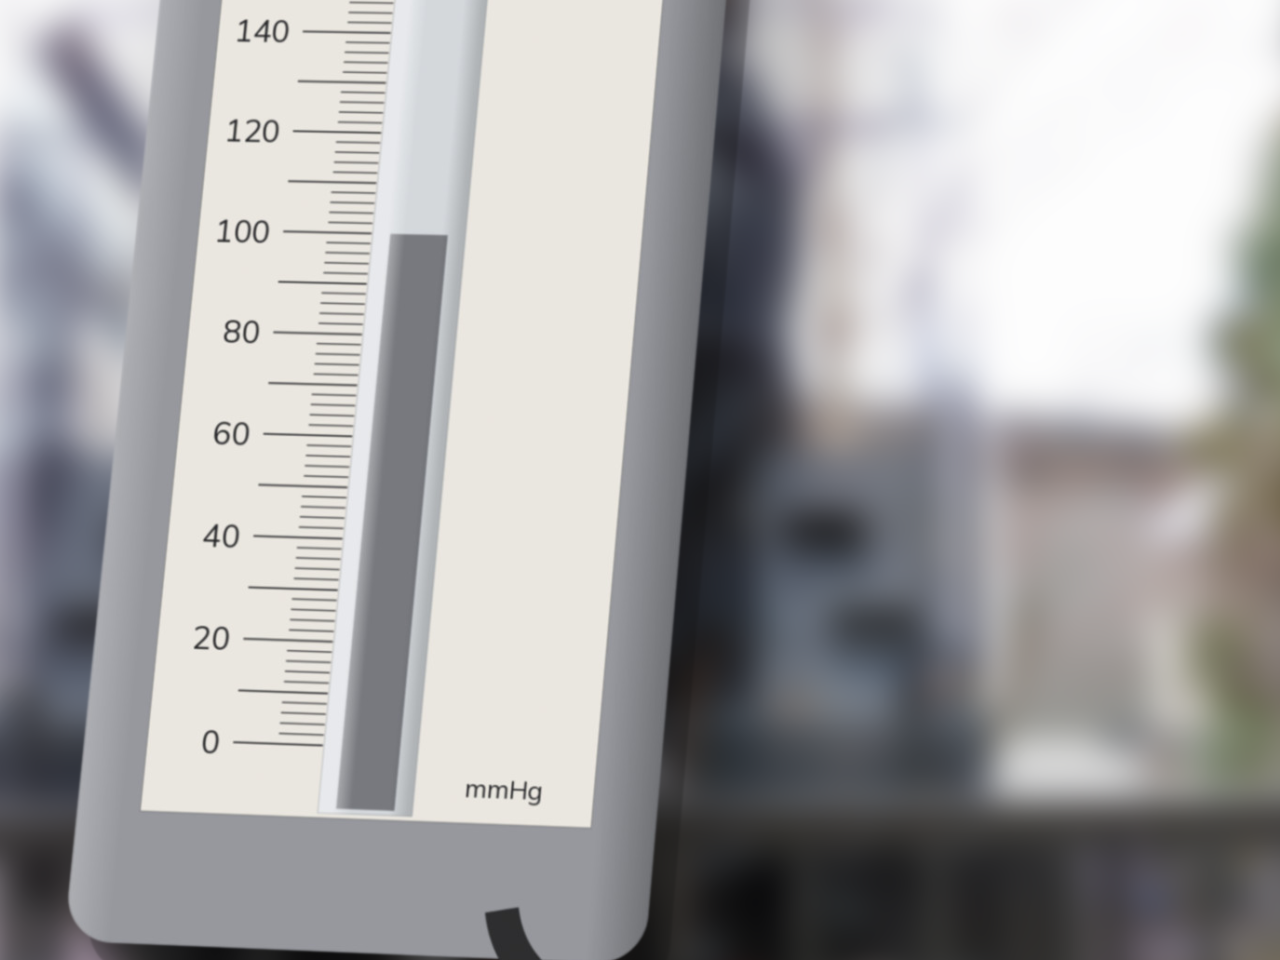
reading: 100 (mmHg)
